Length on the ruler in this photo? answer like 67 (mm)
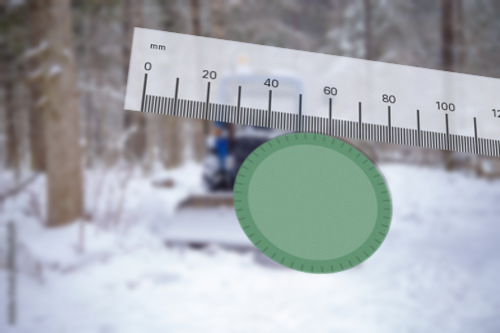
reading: 50 (mm)
